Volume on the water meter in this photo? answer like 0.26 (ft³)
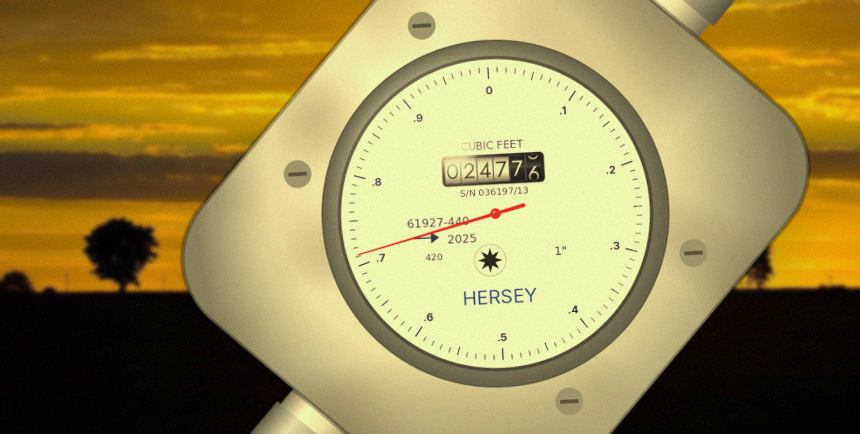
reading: 24775.71 (ft³)
